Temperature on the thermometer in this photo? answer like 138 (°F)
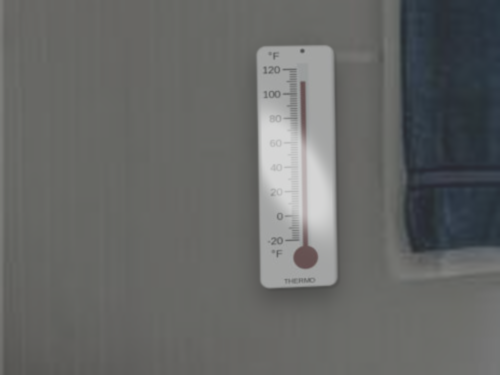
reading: 110 (°F)
